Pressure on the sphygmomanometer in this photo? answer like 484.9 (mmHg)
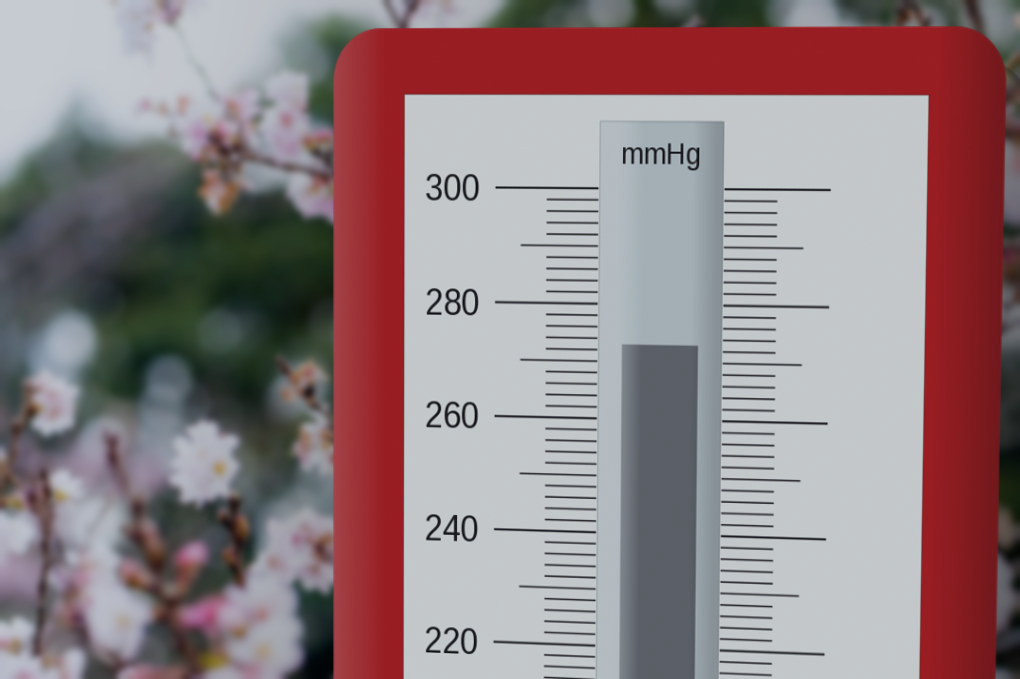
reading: 273 (mmHg)
